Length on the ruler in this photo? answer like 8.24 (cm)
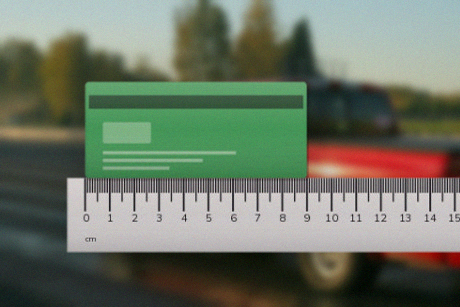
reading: 9 (cm)
